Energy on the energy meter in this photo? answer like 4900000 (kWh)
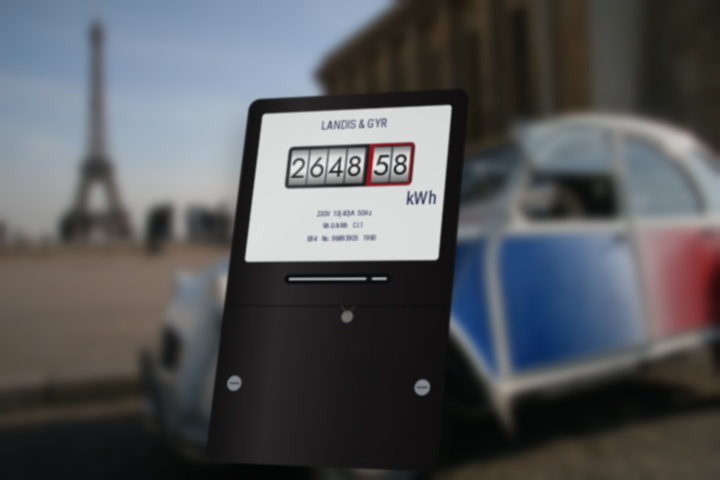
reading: 2648.58 (kWh)
